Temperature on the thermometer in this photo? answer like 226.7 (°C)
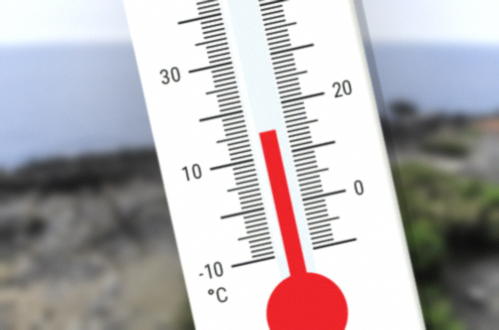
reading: 15 (°C)
